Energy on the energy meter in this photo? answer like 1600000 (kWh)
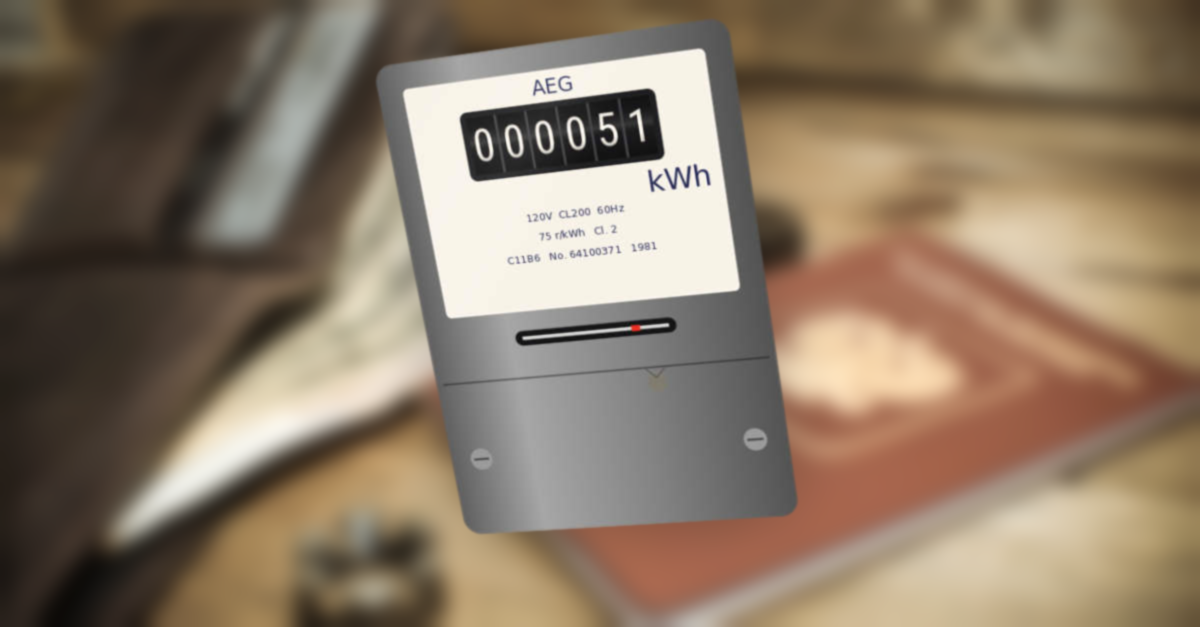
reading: 51 (kWh)
